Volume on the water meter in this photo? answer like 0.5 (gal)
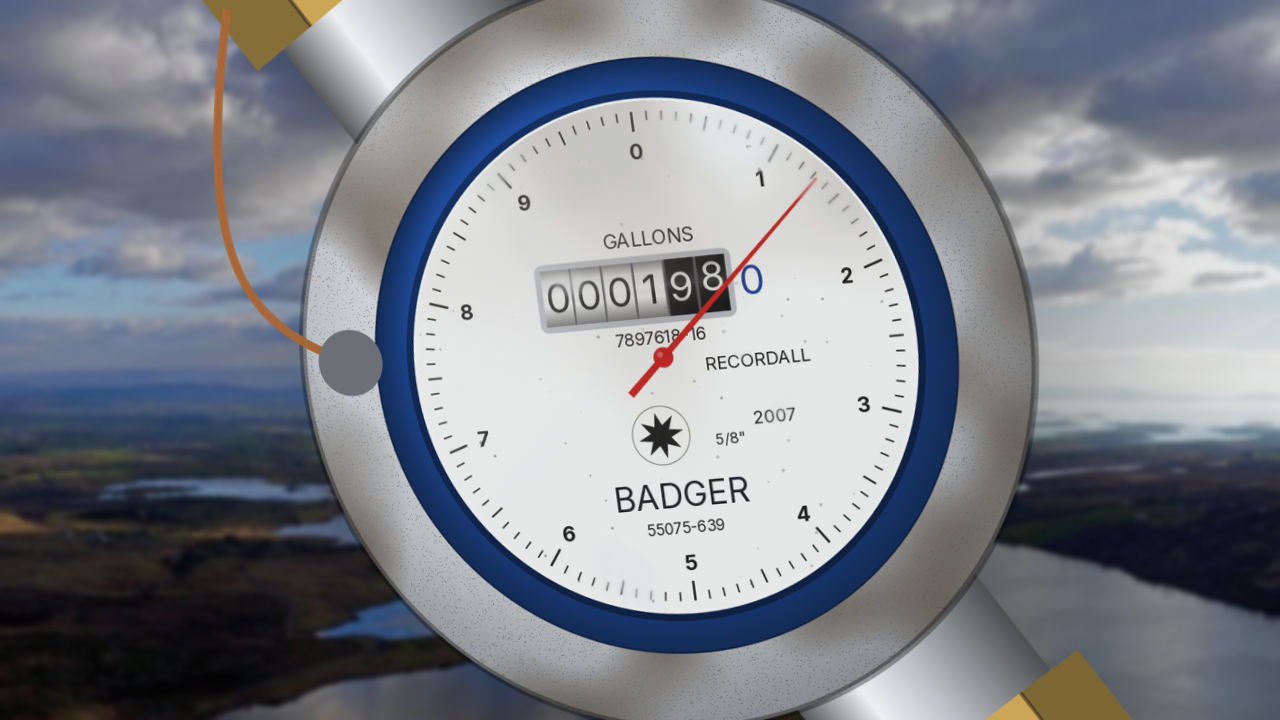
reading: 1981.3 (gal)
